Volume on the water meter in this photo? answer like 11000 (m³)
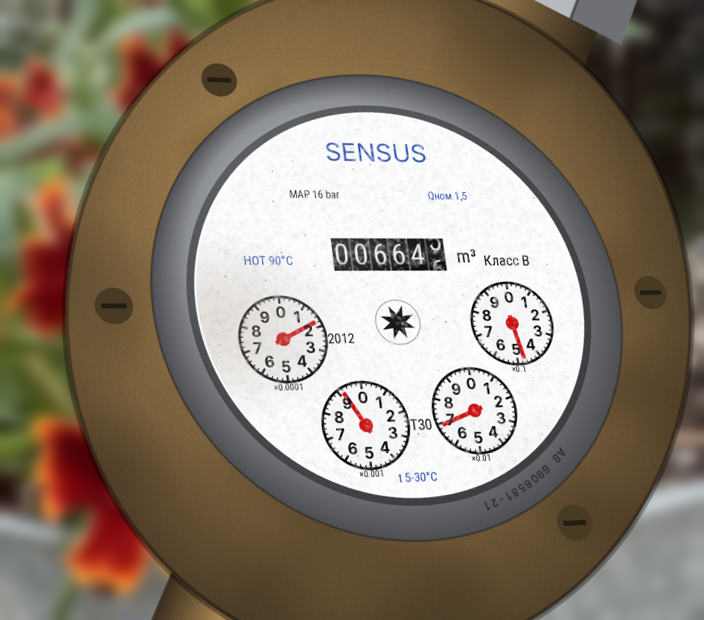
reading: 6645.4691 (m³)
